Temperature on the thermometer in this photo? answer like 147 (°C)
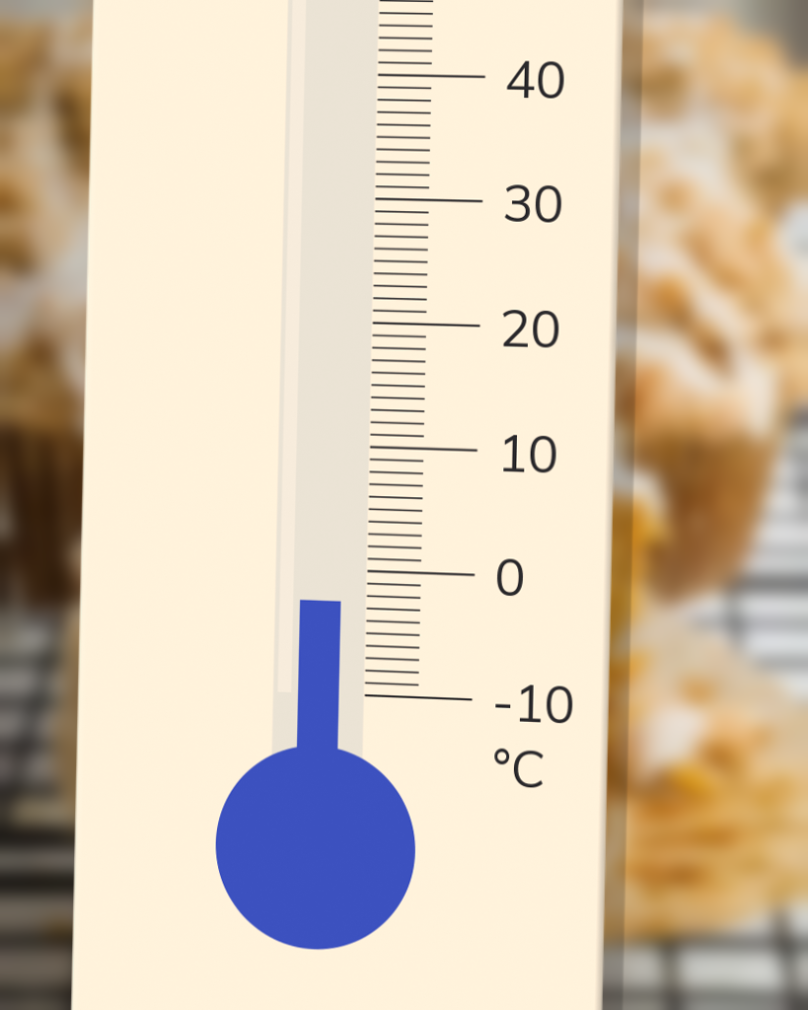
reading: -2.5 (°C)
